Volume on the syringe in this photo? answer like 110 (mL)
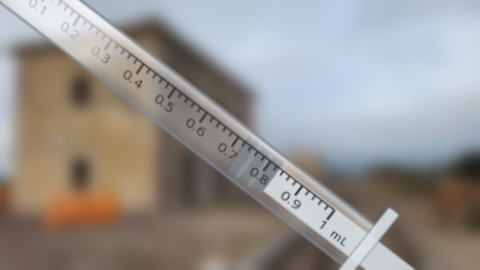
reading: 0.72 (mL)
